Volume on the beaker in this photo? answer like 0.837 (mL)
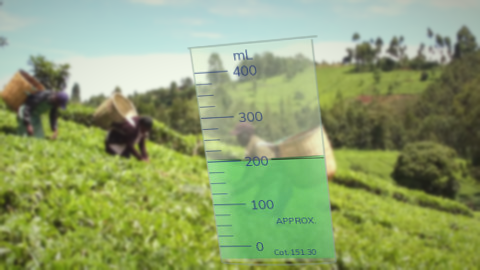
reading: 200 (mL)
